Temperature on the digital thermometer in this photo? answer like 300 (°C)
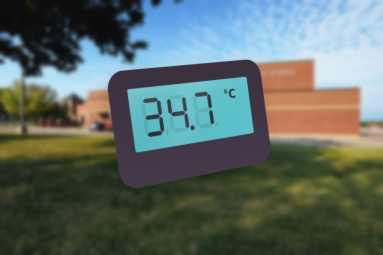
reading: 34.7 (°C)
